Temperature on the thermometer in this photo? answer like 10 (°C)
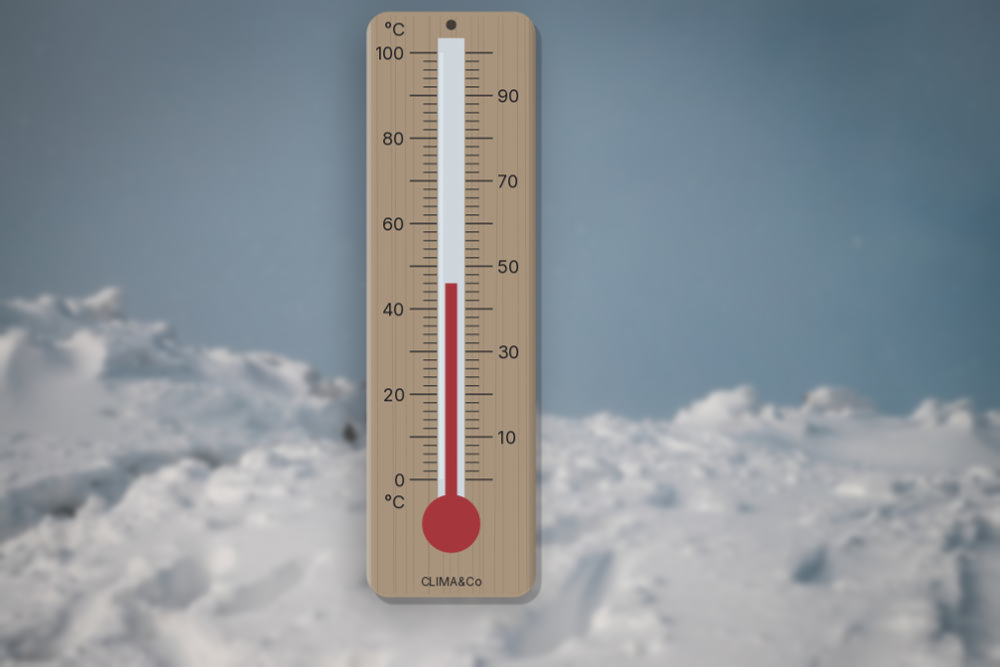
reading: 46 (°C)
